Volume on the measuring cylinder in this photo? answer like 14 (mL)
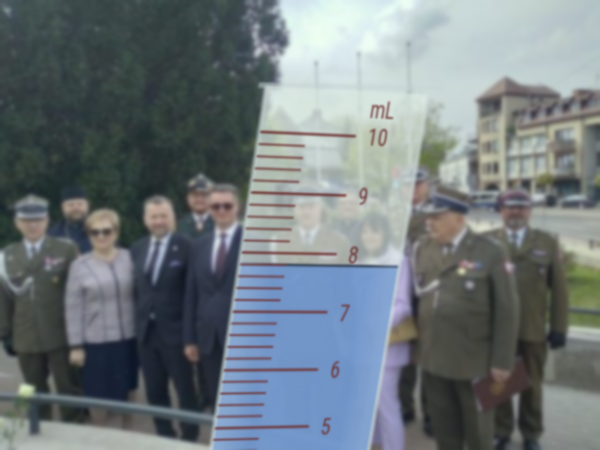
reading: 7.8 (mL)
